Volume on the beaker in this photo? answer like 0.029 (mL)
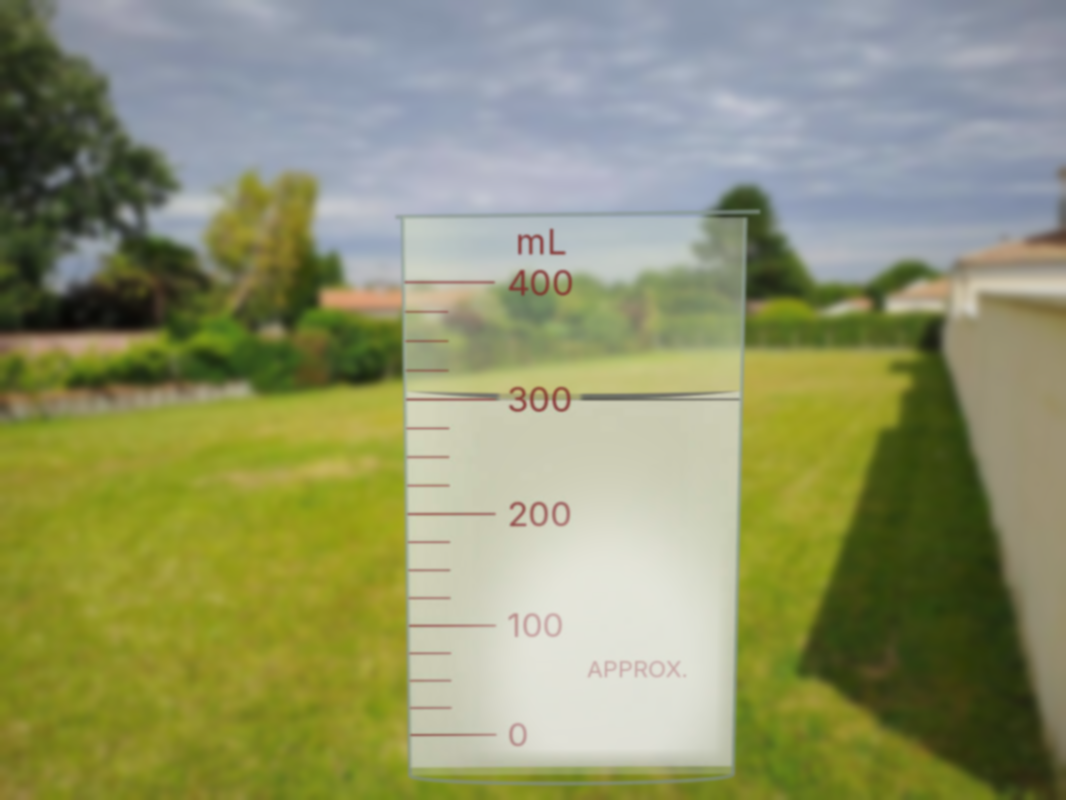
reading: 300 (mL)
